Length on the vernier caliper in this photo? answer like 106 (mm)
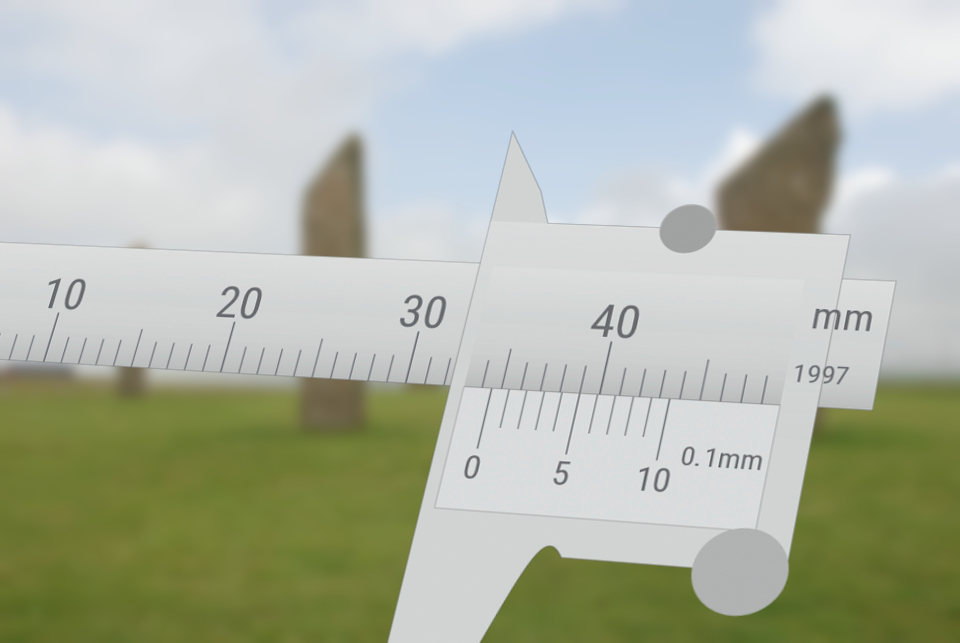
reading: 34.5 (mm)
